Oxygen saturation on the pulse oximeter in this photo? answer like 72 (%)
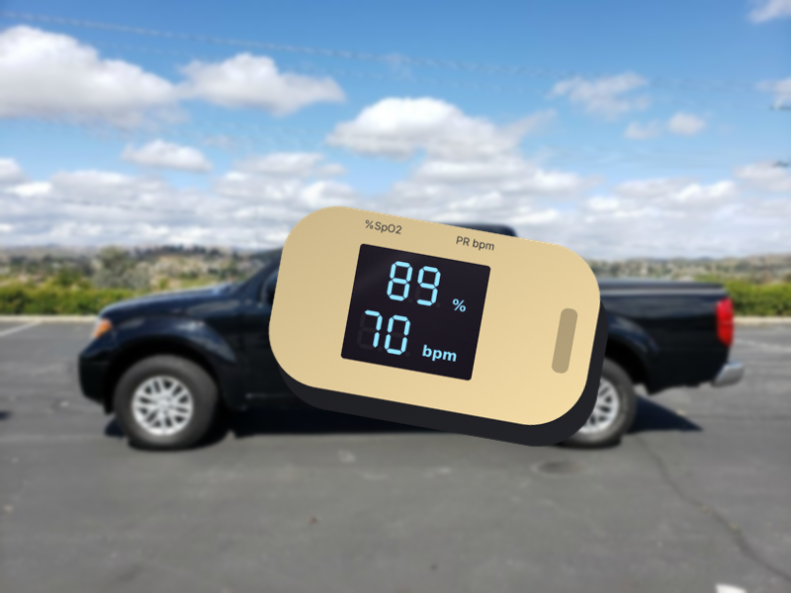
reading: 89 (%)
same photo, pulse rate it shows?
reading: 70 (bpm)
